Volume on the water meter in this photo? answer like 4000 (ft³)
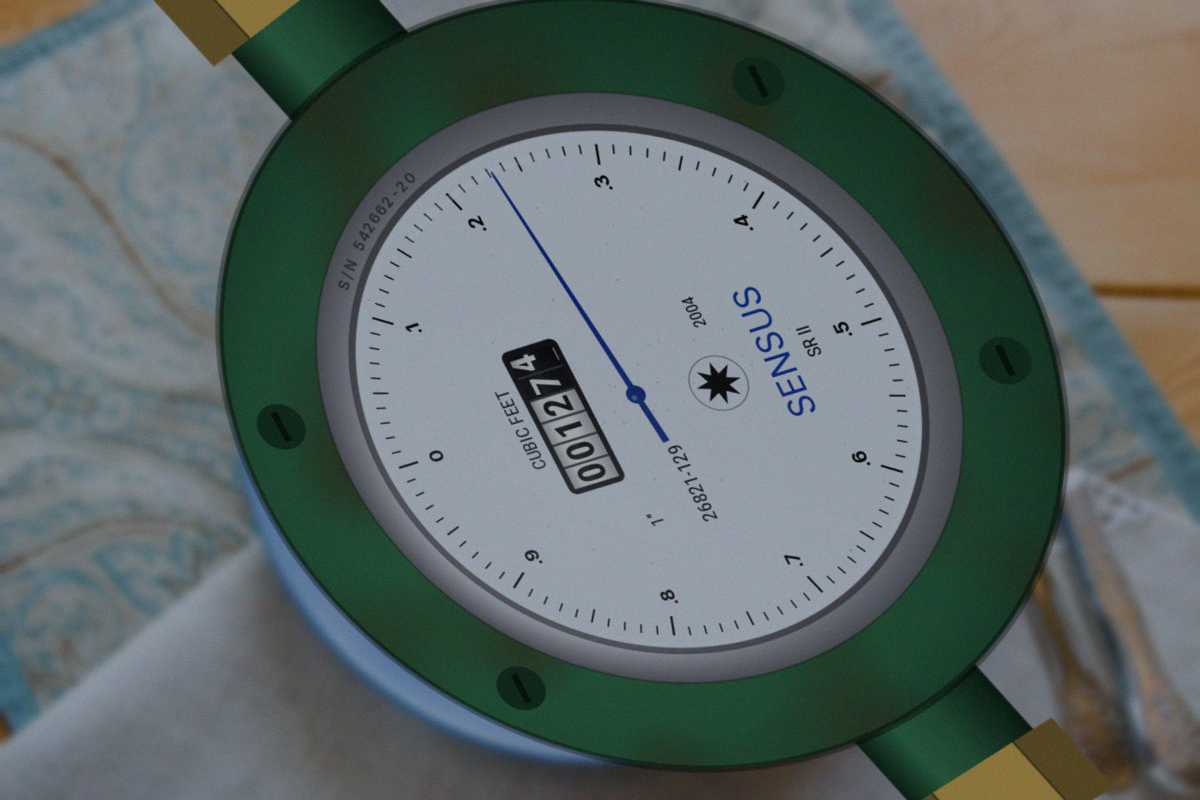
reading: 1274.23 (ft³)
